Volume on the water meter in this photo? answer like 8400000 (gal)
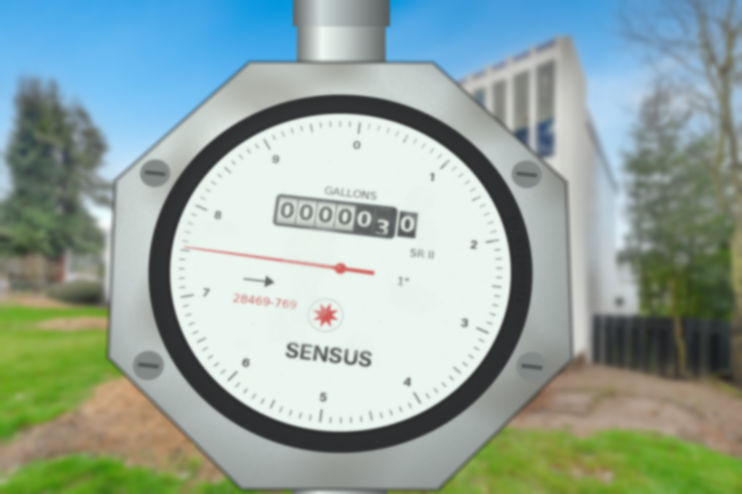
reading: 27.5 (gal)
